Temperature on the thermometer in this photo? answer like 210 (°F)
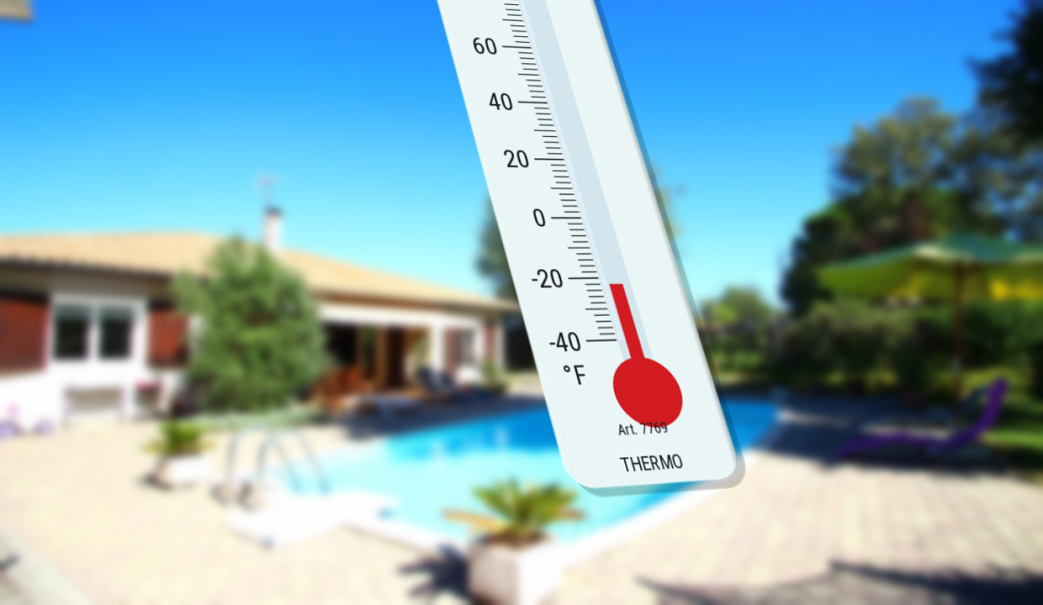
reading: -22 (°F)
